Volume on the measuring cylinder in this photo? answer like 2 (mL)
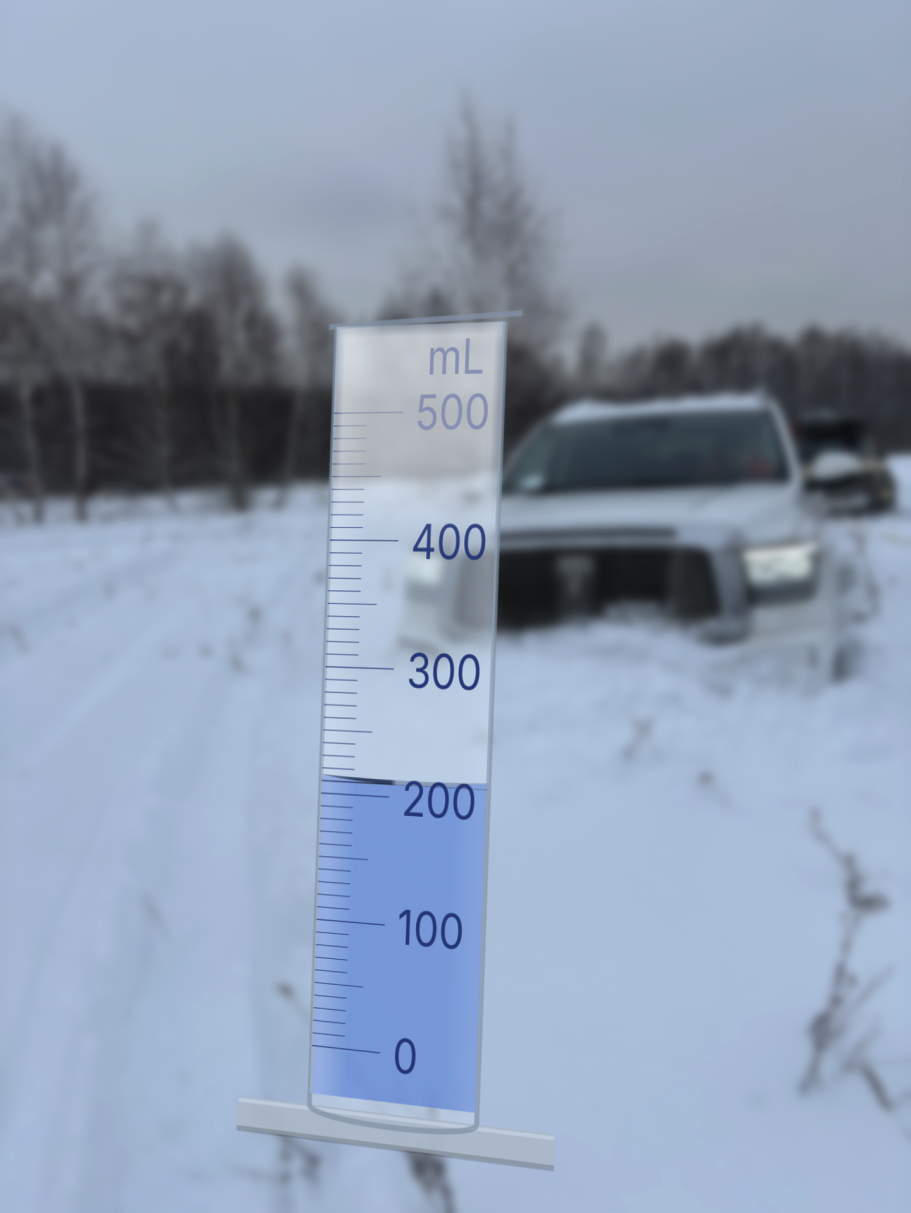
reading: 210 (mL)
